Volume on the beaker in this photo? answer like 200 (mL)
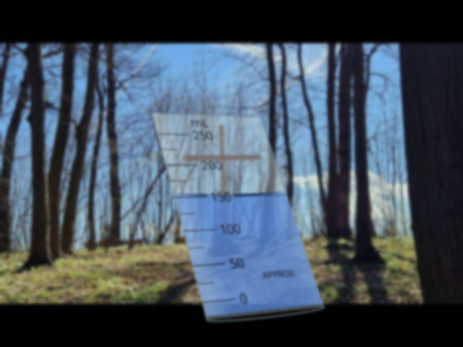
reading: 150 (mL)
